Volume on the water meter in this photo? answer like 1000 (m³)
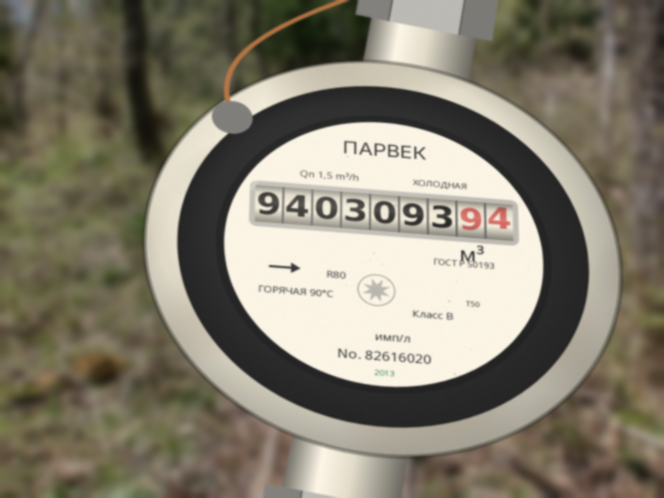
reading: 9403093.94 (m³)
